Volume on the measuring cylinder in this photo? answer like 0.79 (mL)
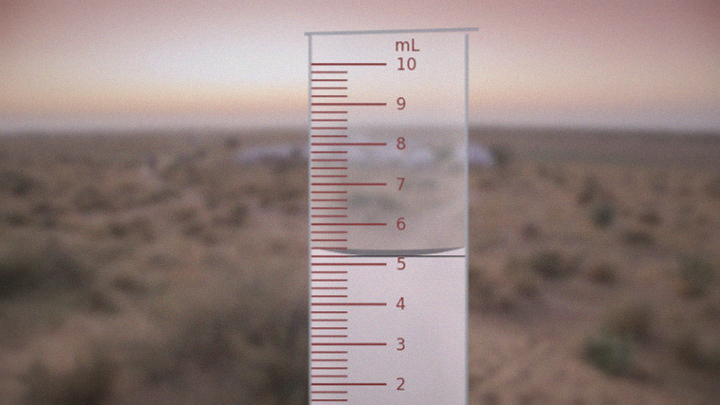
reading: 5.2 (mL)
